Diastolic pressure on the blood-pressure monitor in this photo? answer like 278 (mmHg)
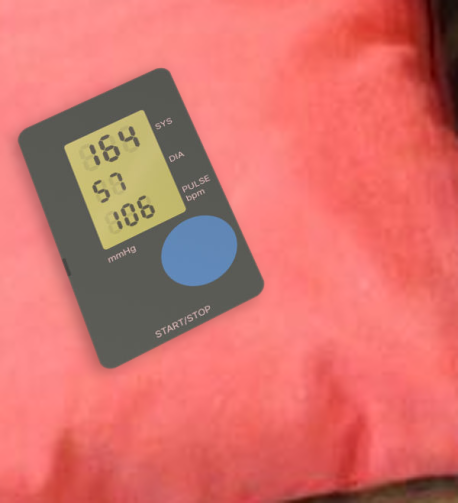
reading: 57 (mmHg)
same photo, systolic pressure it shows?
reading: 164 (mmHg)
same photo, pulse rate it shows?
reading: 106 (bpm)
